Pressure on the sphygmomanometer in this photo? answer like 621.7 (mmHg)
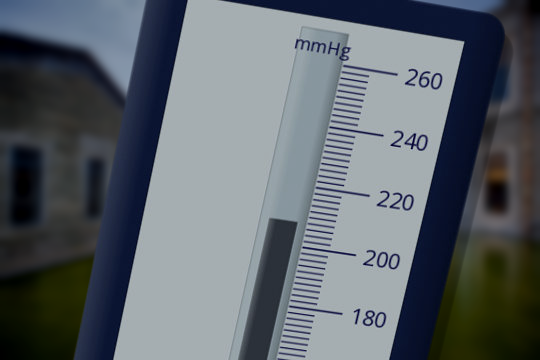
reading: 208 (mmHg)
